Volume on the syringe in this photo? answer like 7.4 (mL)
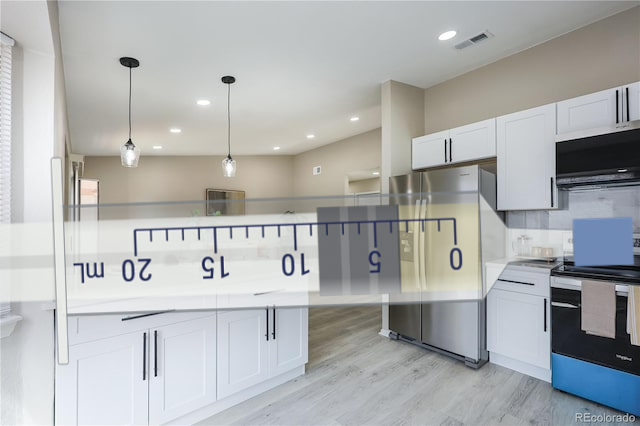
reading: 3.5 (mL)
